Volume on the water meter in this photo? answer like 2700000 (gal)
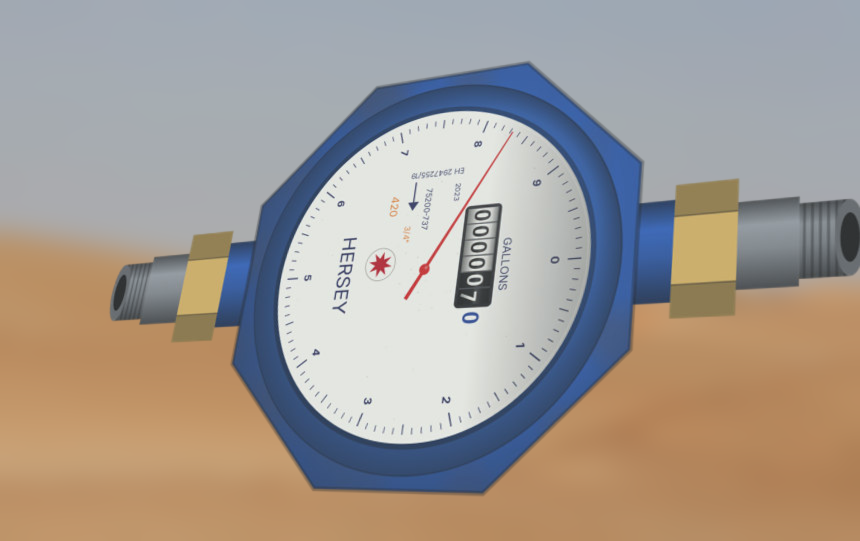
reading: 68.3 (gal)
